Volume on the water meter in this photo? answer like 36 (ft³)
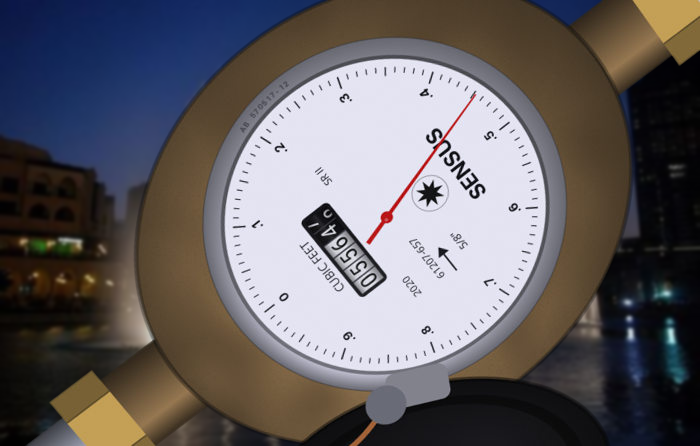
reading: 55647.45 (ft³)
